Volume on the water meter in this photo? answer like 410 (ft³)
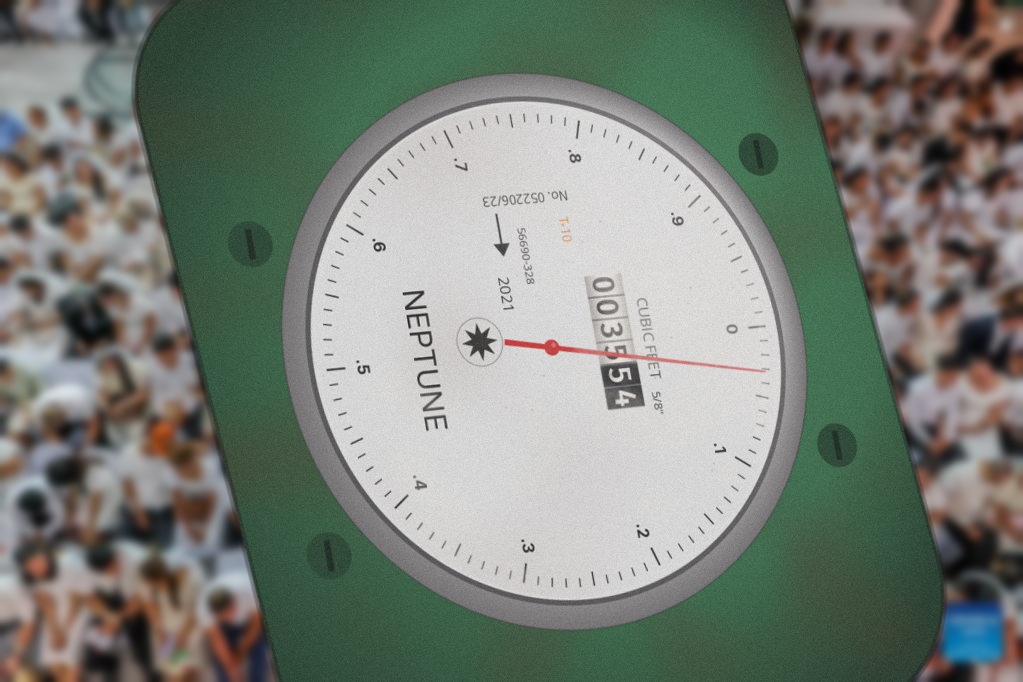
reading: 3554.03 (ft³)
